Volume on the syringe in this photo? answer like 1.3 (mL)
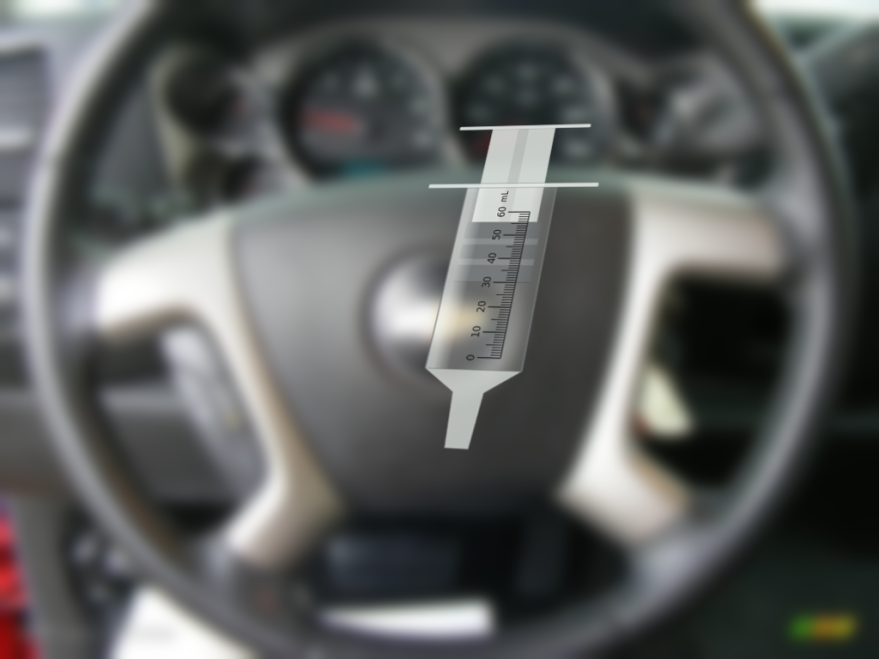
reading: 30 (mL)
